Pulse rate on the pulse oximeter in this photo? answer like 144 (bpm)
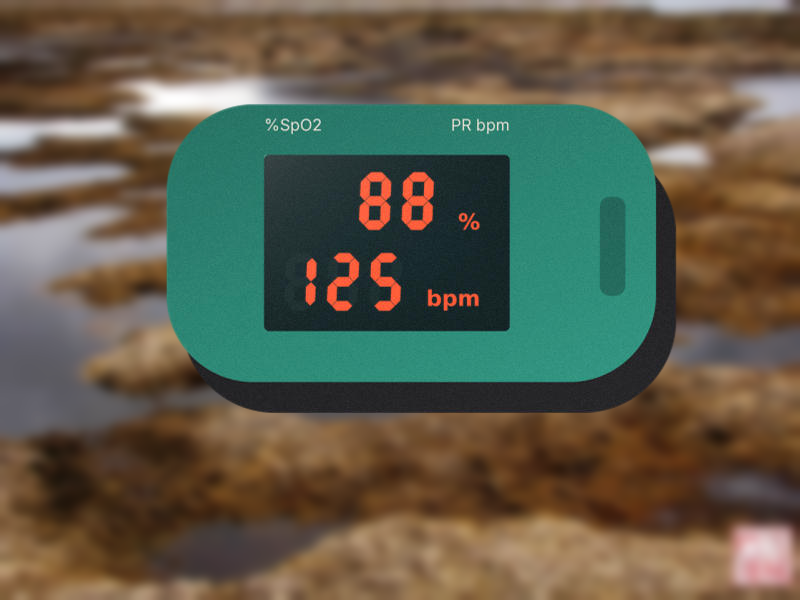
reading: 125 (bpm)
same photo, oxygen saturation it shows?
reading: 88 (%)
